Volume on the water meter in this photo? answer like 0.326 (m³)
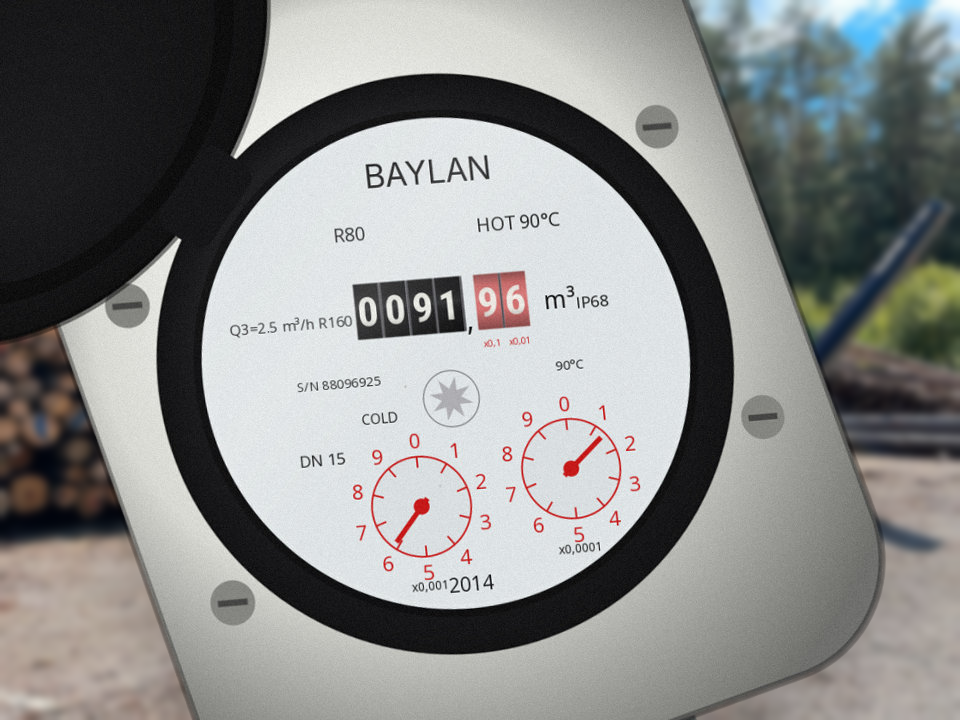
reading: 91.9661 (m³)
